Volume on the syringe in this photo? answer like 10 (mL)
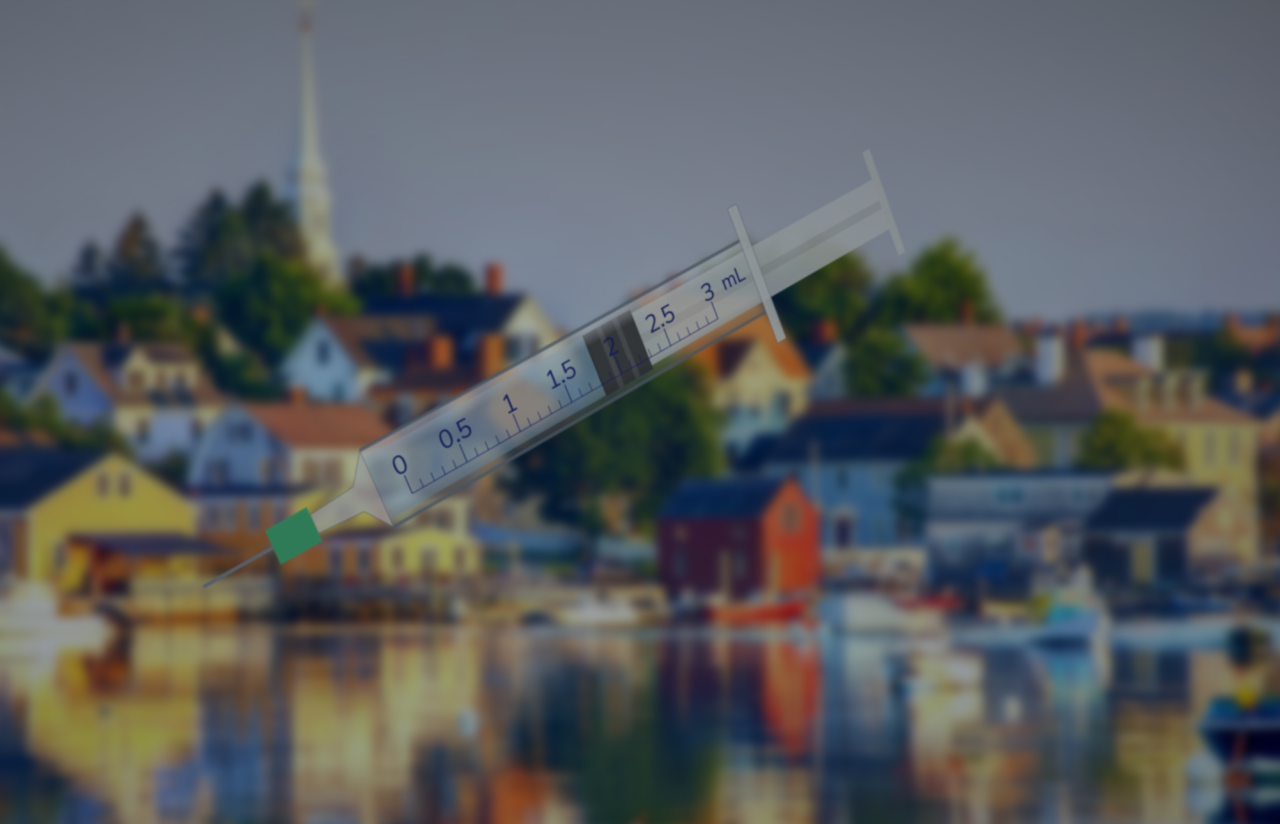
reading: 1.8 (mL)
